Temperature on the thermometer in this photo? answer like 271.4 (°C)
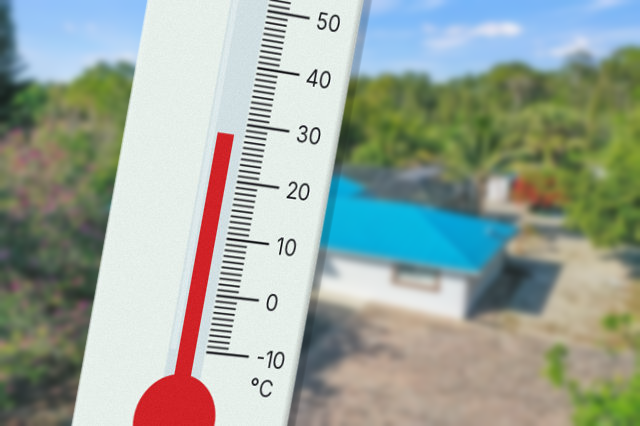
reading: 28 (°C)
